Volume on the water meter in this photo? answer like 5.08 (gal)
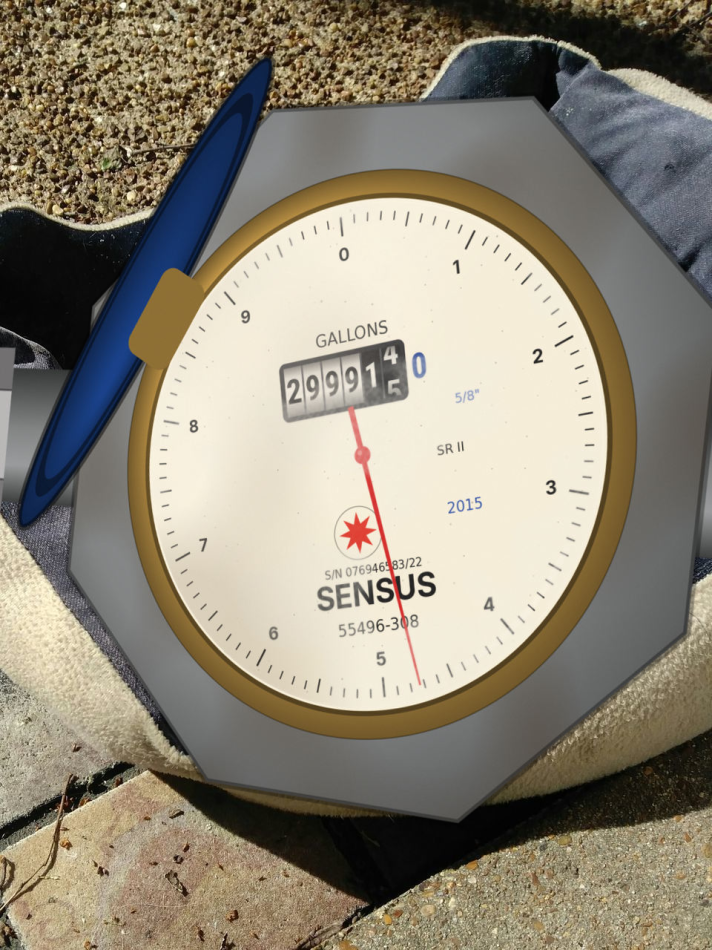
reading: 2999144.7 (gal)
